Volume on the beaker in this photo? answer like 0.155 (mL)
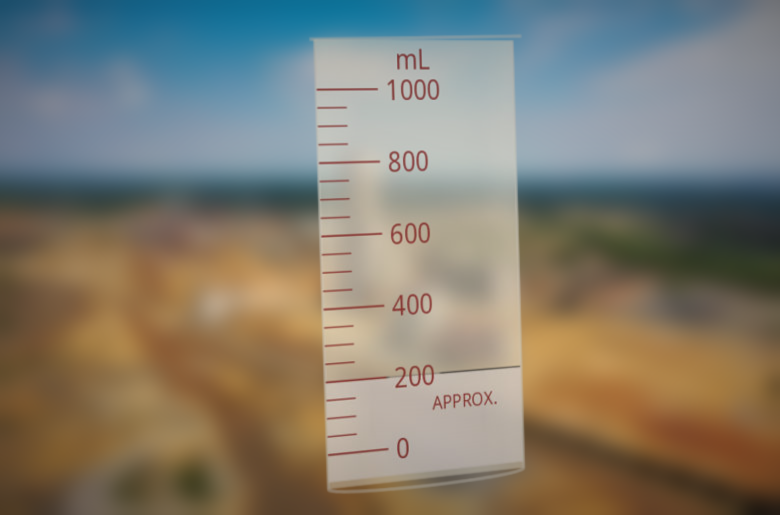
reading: 200 (mL)
